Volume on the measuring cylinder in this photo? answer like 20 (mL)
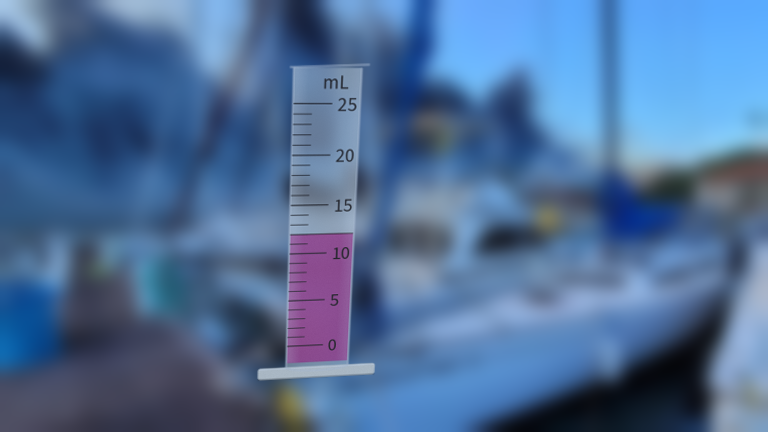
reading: 12 (mL)
